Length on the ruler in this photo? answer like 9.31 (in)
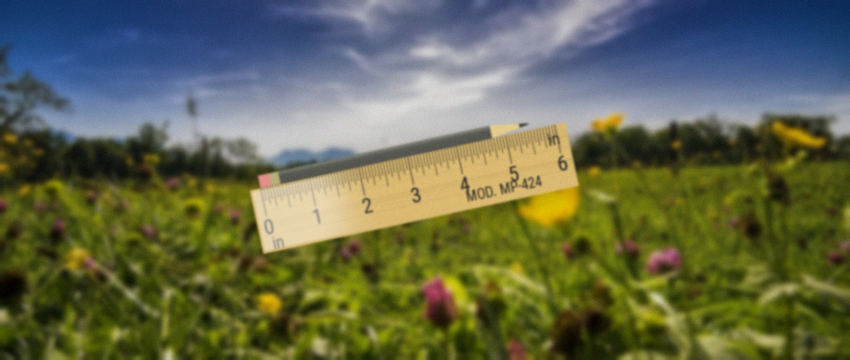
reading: 5.5 (in)
